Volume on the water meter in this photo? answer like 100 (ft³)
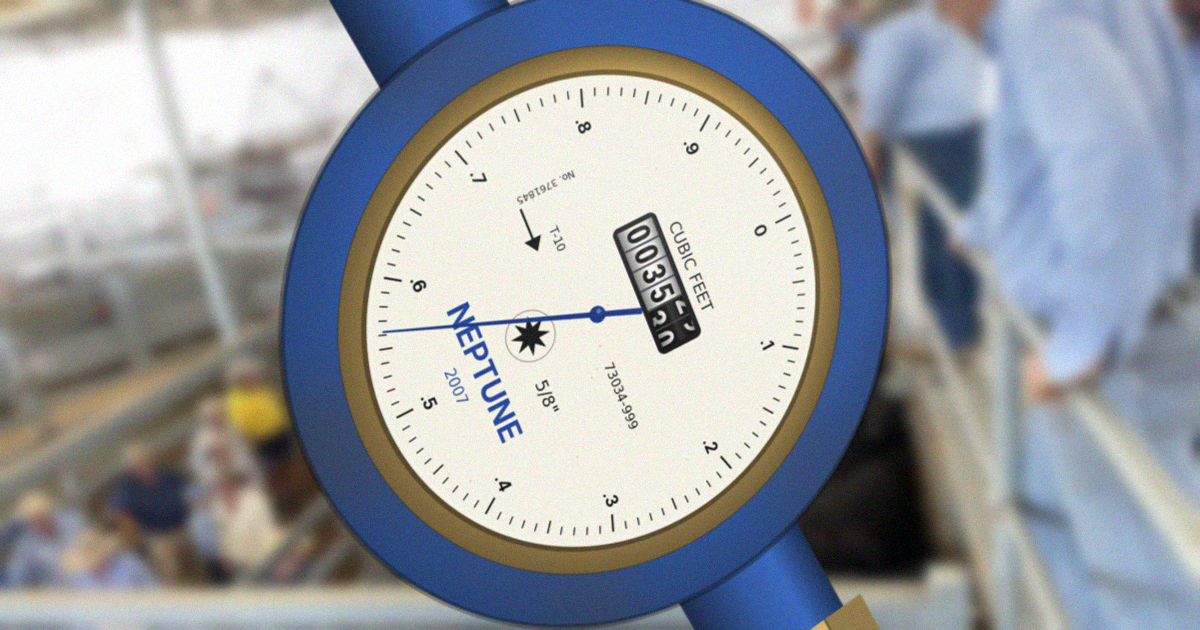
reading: 3529.56 (ft³)
